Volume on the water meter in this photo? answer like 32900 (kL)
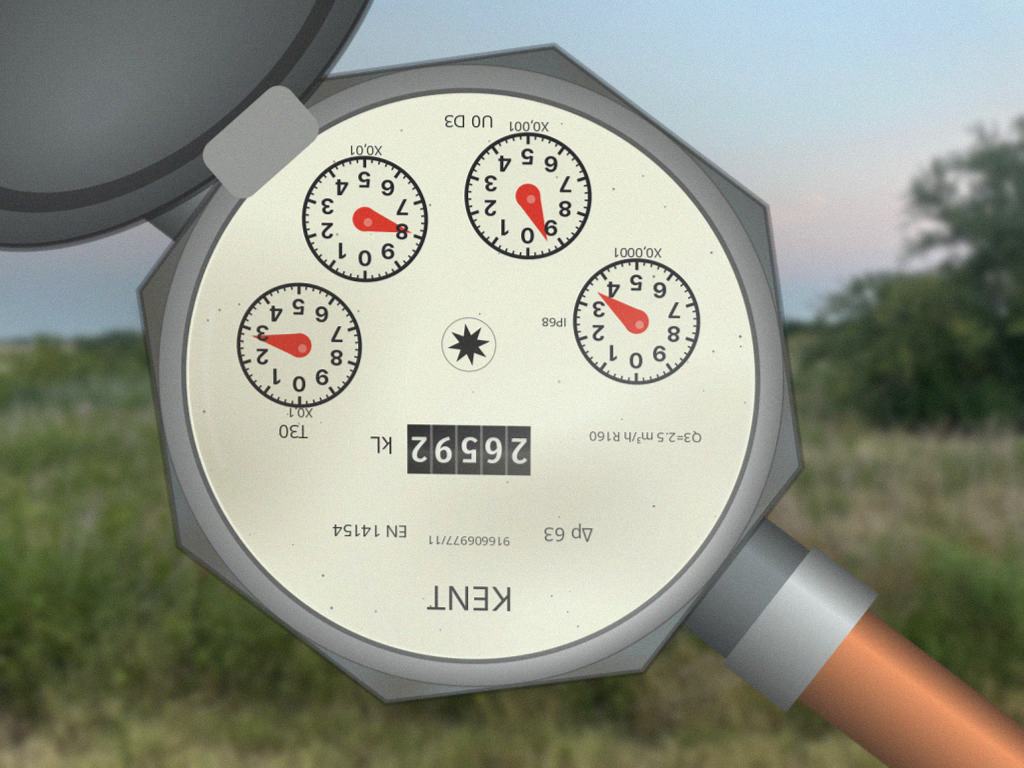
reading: 26592.2793 (kL)
